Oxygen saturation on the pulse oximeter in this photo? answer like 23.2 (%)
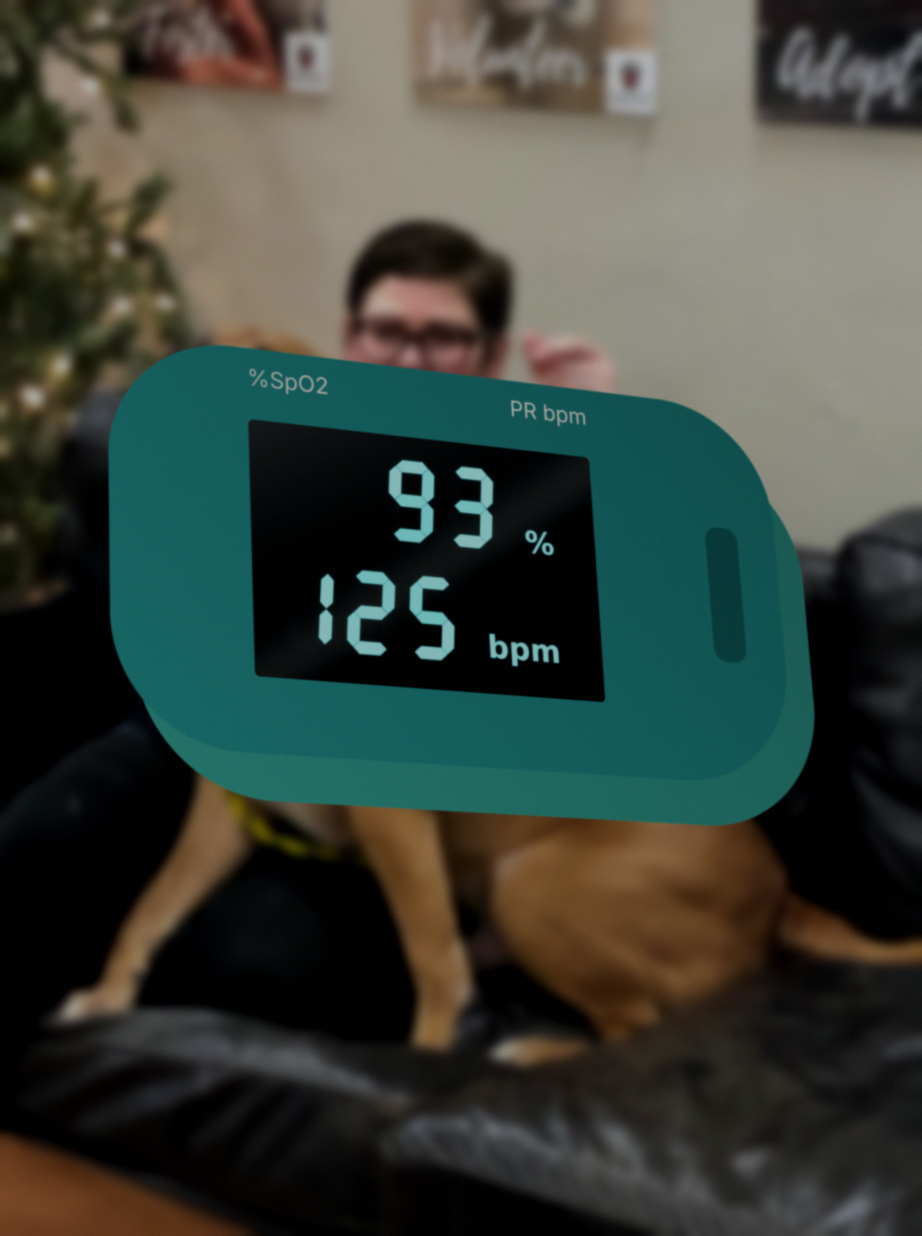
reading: 93 (%)
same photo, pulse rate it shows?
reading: 125 (bpm)
